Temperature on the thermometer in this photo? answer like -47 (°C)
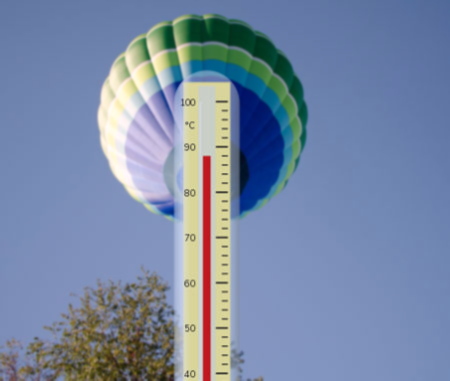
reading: 88 (°C)
